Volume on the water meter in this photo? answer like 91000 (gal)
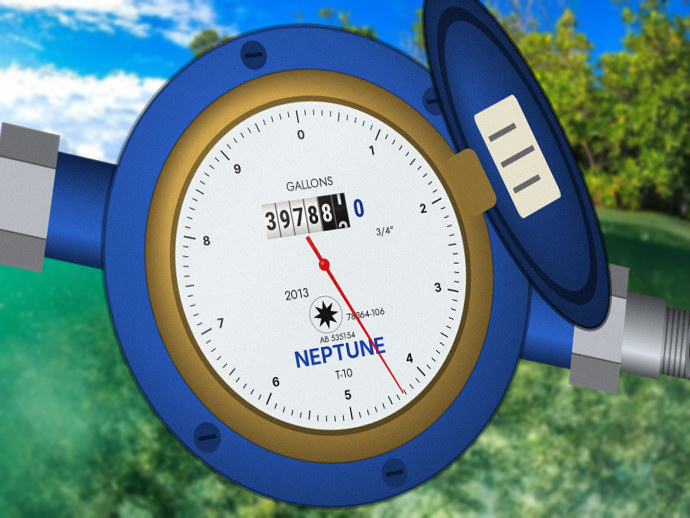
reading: 3978814.3 (gal)
